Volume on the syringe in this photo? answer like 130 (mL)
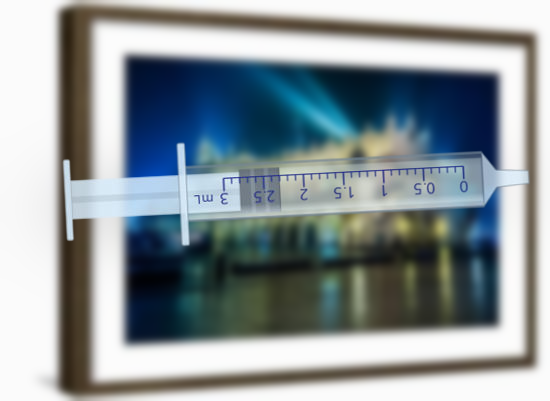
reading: 2.3 (mL)
